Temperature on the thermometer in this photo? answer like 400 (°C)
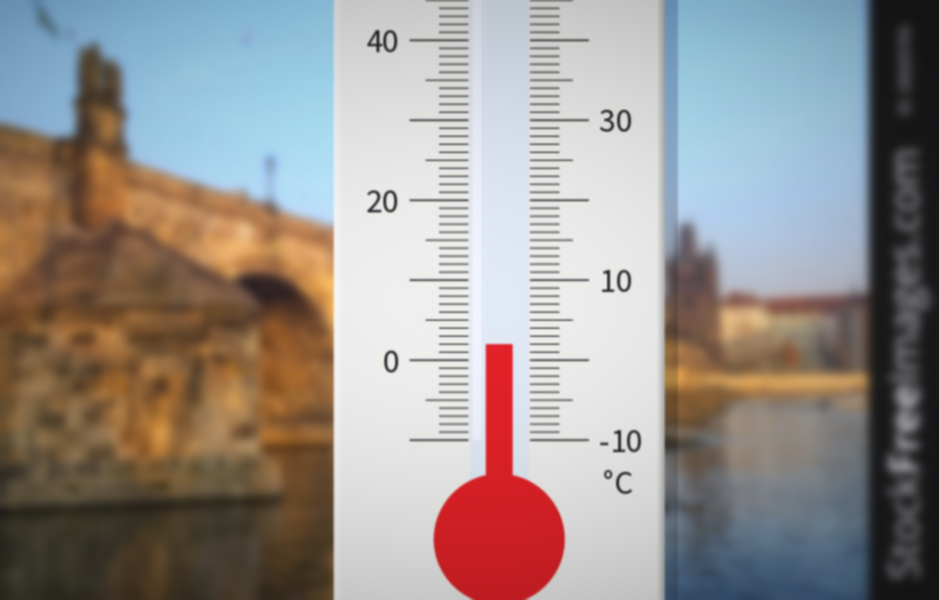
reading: 2 (°C)
